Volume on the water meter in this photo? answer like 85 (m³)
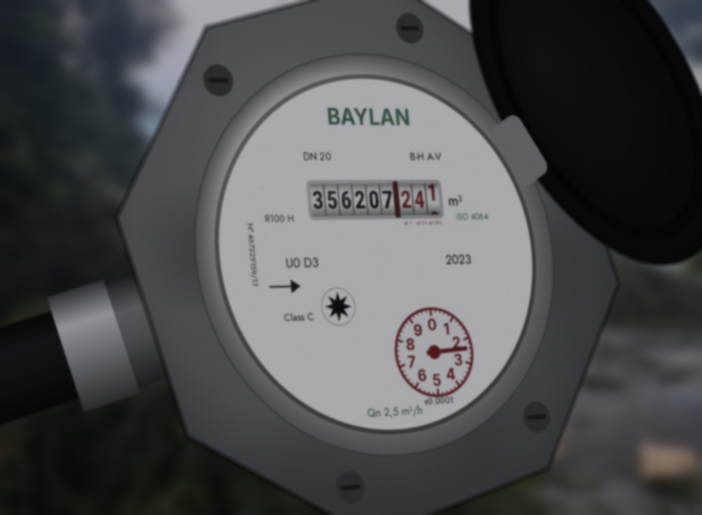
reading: 356207.2412 (m³)
